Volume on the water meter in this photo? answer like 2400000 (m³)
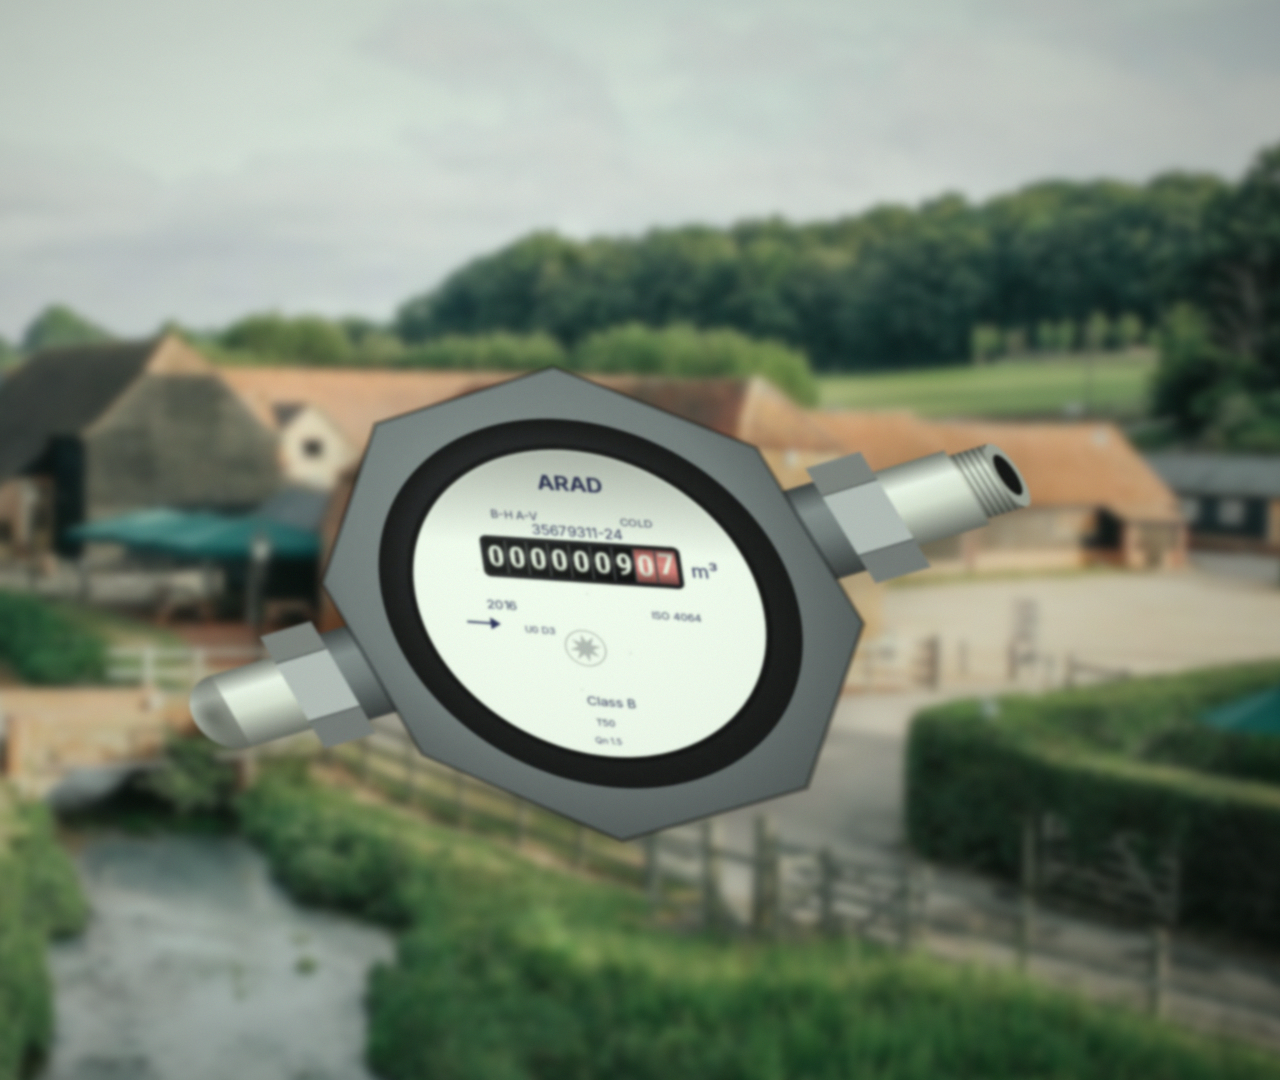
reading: 9.07 (m³)
